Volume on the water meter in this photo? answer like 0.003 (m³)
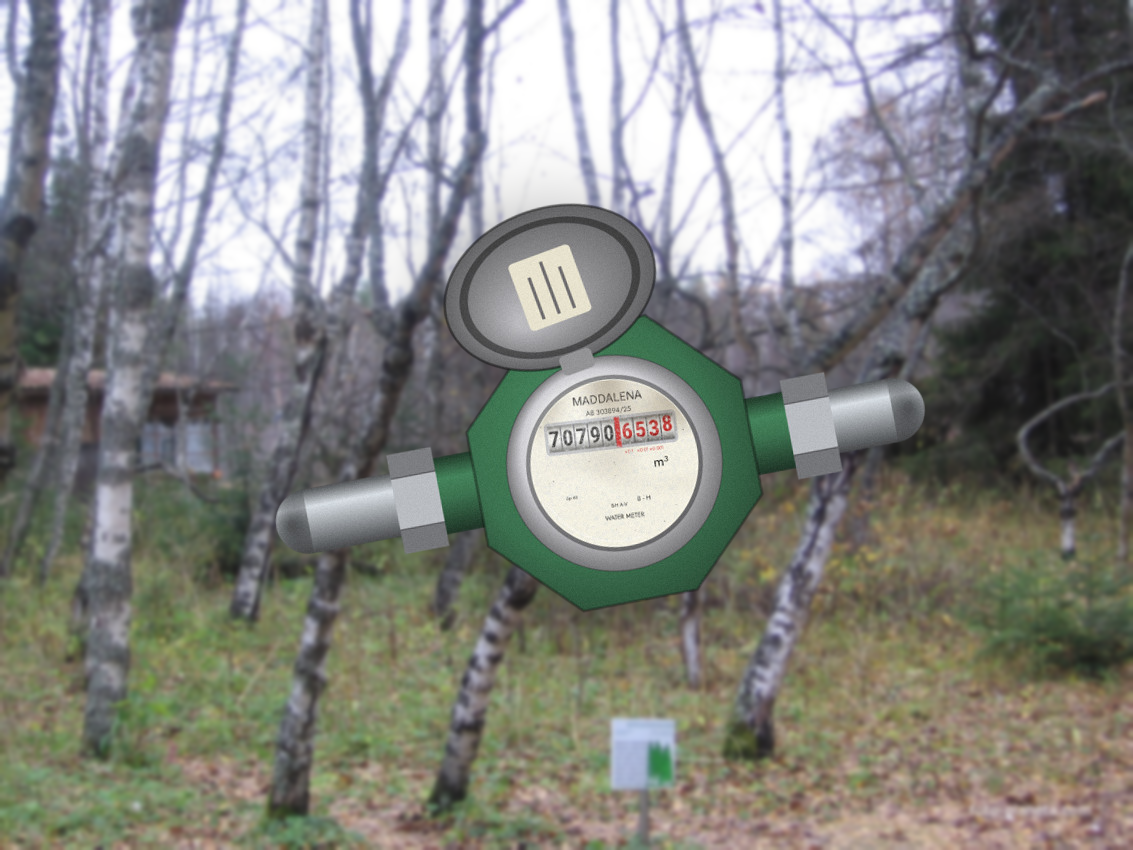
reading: 70790.6538 (m³)
